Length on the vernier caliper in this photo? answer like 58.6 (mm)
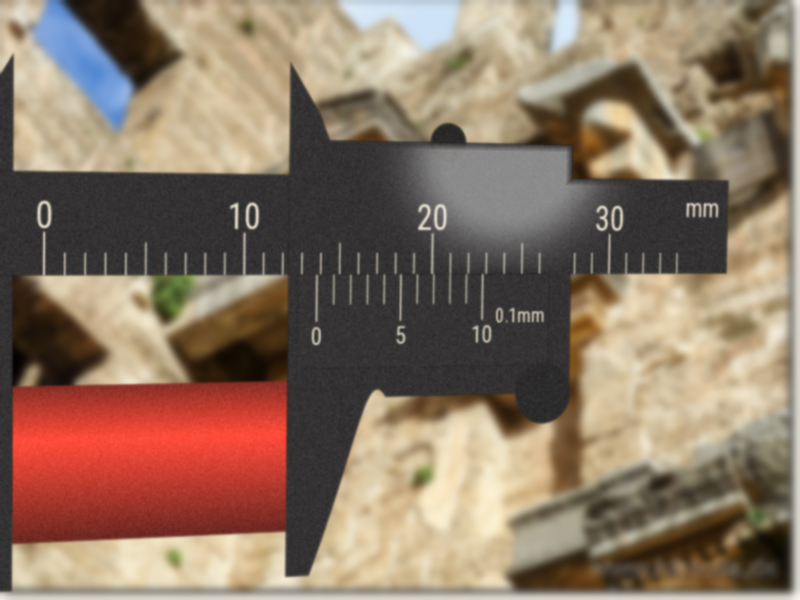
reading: 13.8 (mm)
